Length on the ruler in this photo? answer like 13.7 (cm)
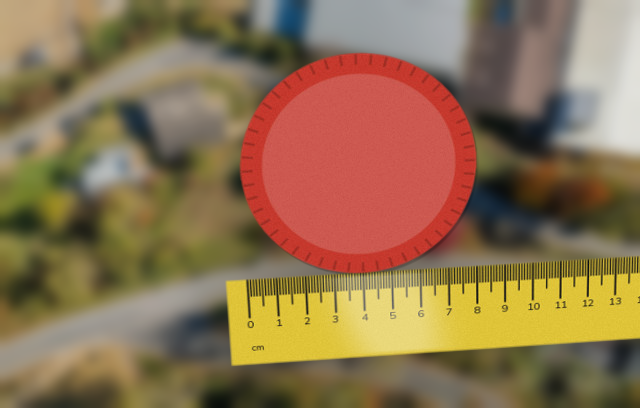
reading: 8 (cm)
